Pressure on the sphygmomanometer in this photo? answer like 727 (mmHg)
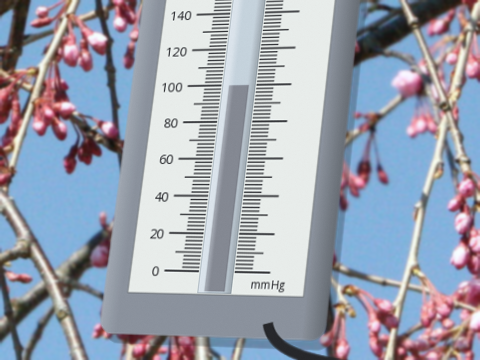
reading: 100 (mmHg)
